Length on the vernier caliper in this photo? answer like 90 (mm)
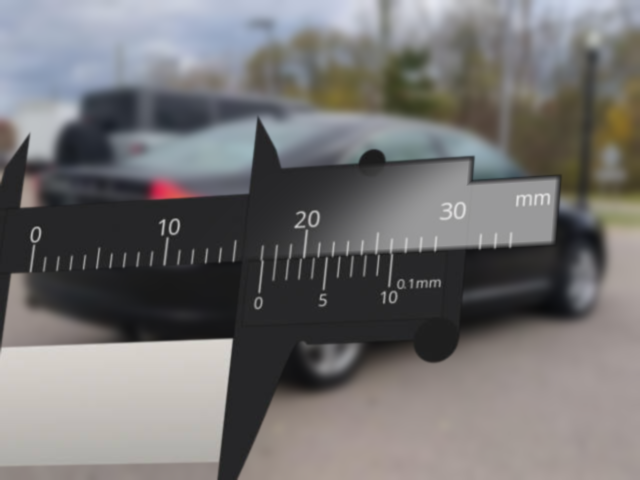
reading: 17.1 (mm)
